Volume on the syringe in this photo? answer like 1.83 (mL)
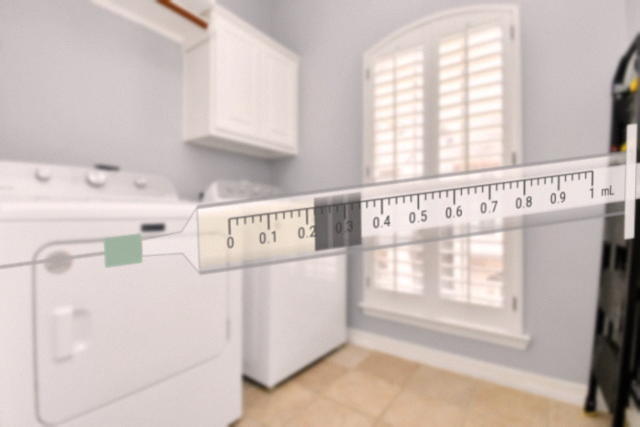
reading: 0.22 (mL)
